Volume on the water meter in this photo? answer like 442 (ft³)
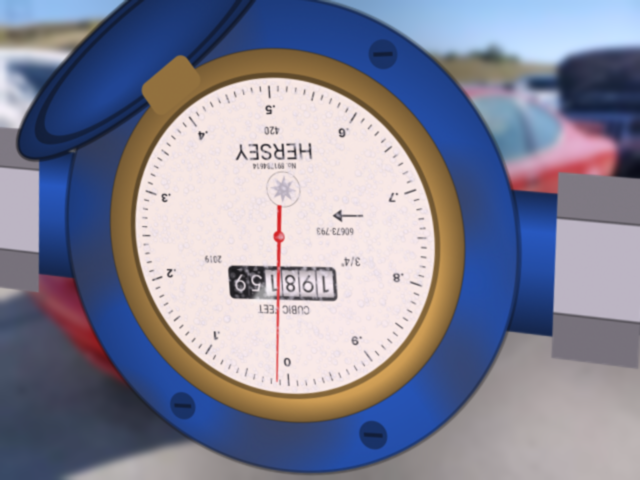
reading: 198159.01 (ft³)
